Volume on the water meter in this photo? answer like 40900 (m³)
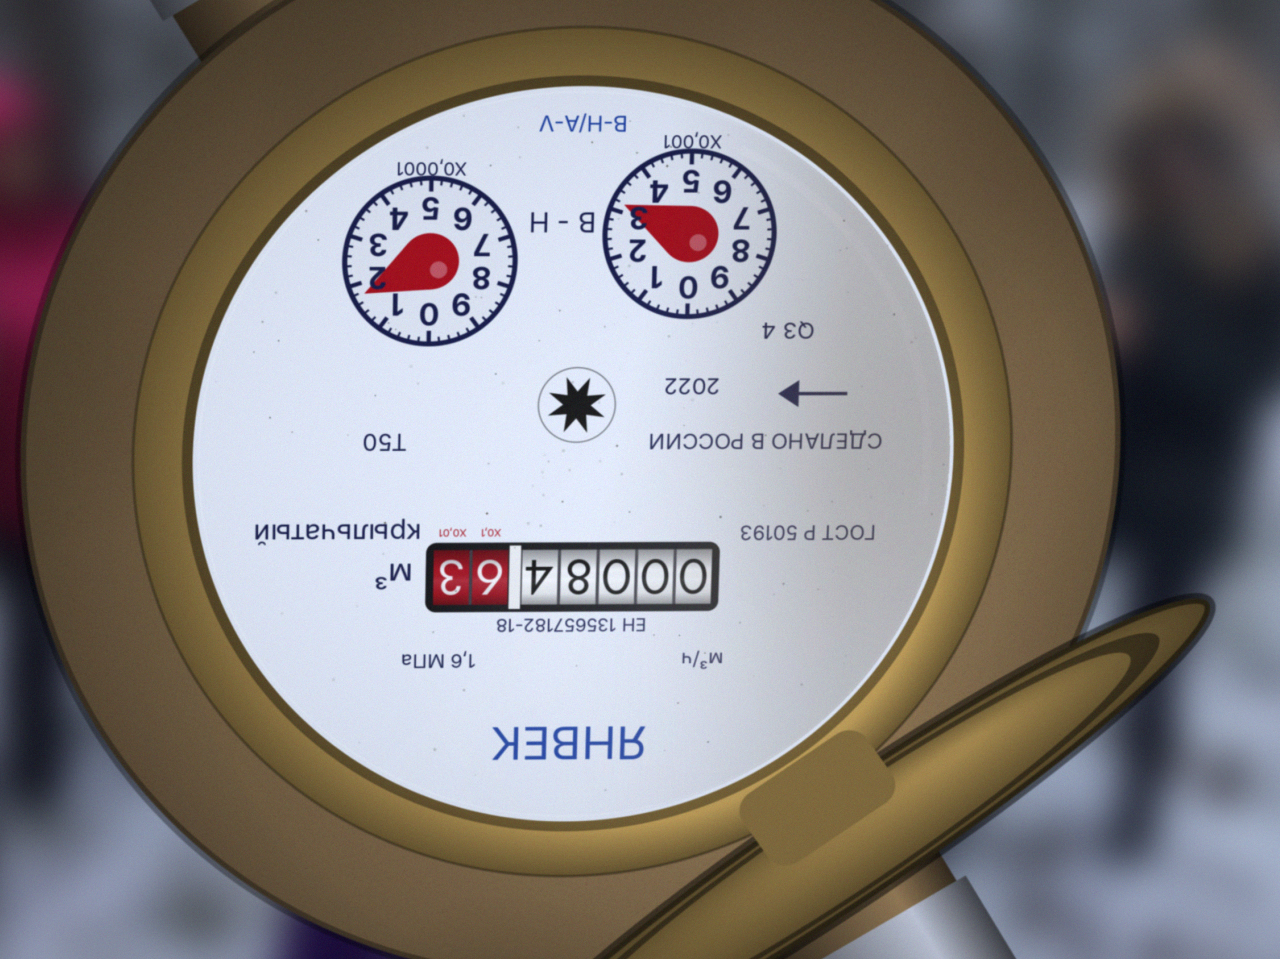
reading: 84.6331 (m³)
